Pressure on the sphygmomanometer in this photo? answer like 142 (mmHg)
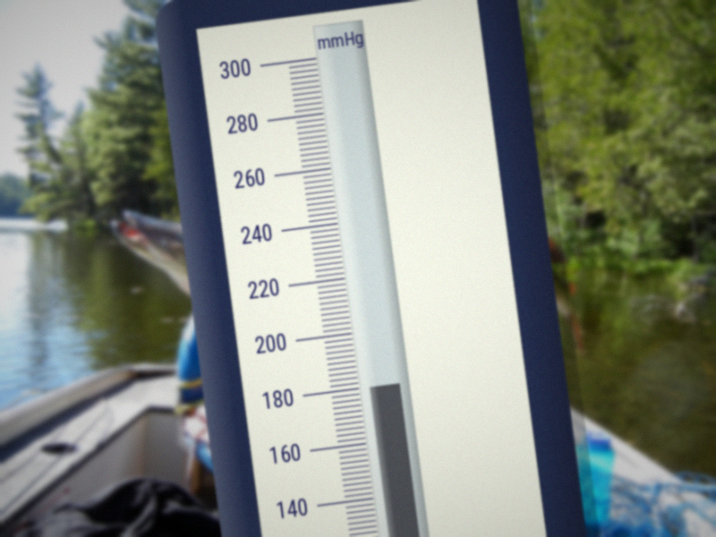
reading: 180 (mmHg)
